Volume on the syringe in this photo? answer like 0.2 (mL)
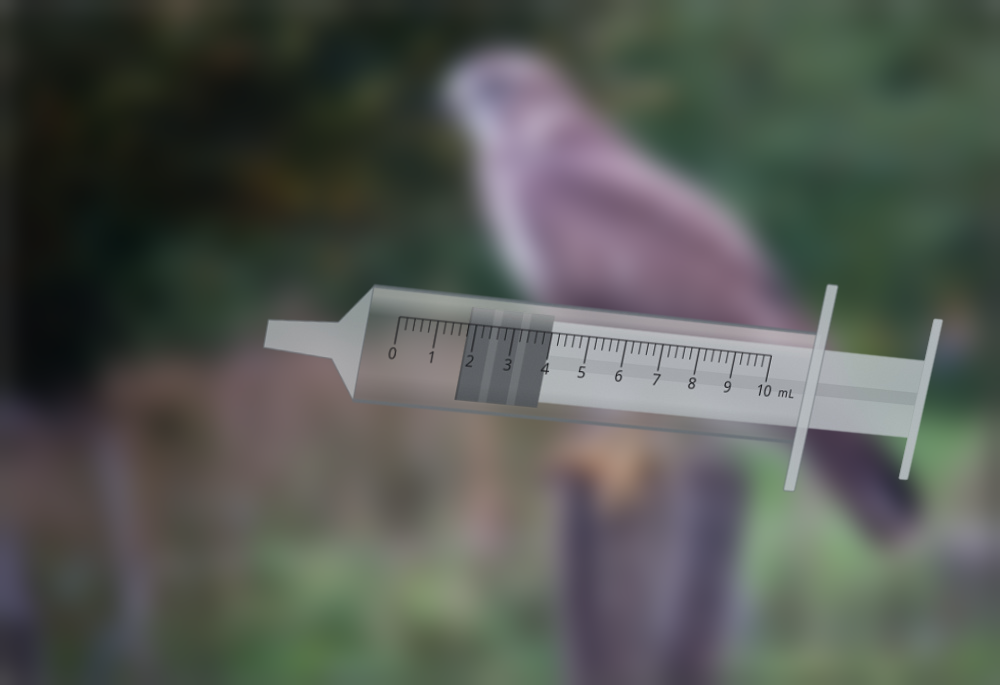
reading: 1.8 (mL)
